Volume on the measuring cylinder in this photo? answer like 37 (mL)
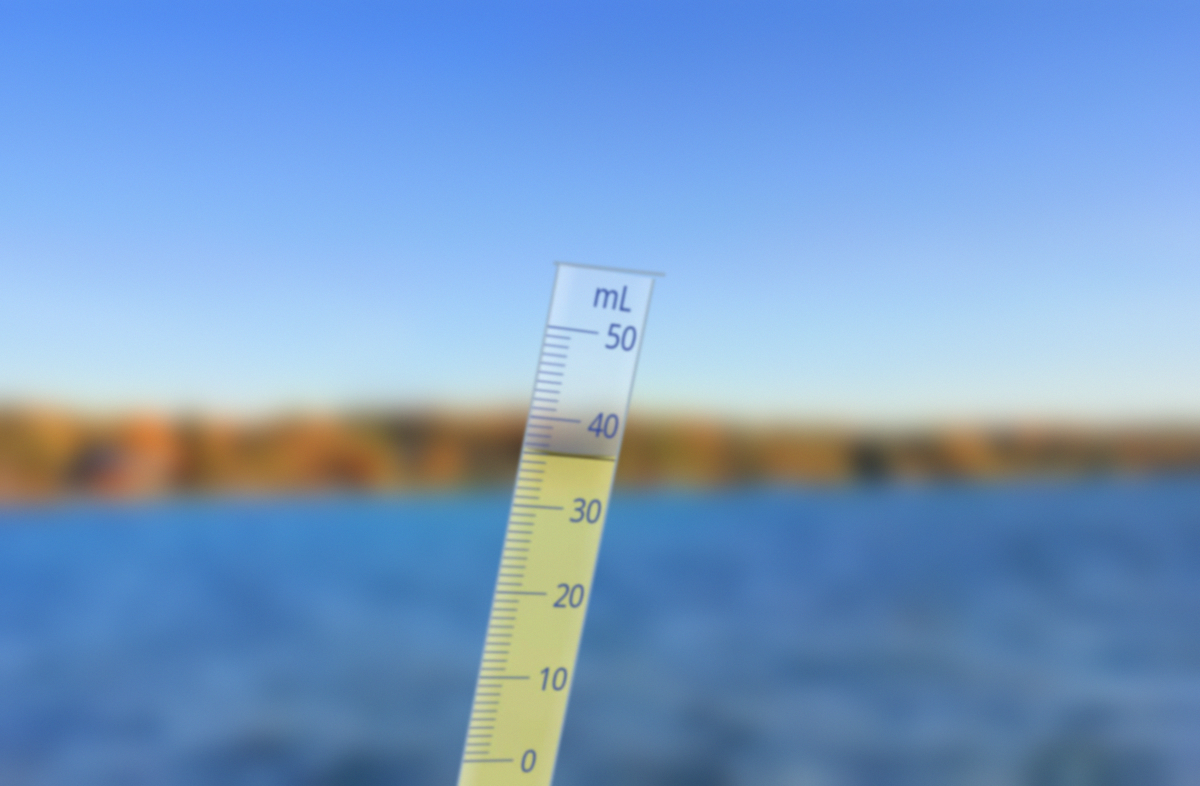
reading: 36 (mL)
